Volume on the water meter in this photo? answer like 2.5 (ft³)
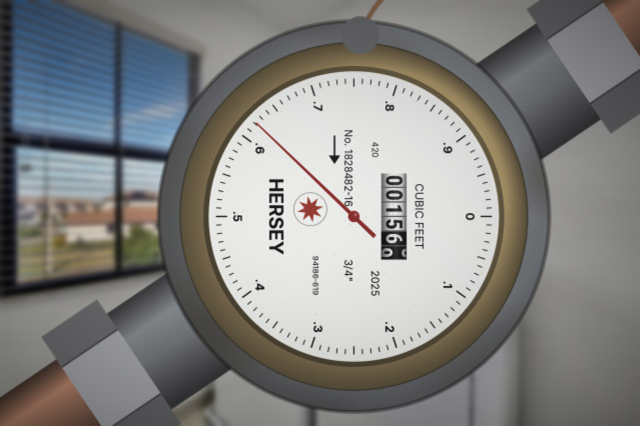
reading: 1568.62 (ft³)
